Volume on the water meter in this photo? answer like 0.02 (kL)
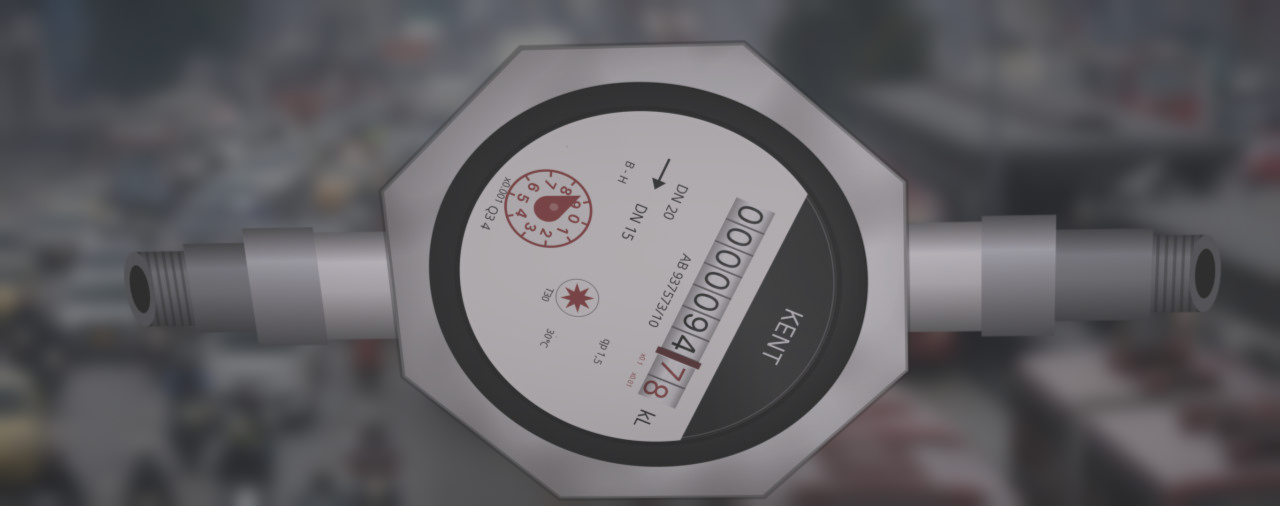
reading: 94.778 (kL)
